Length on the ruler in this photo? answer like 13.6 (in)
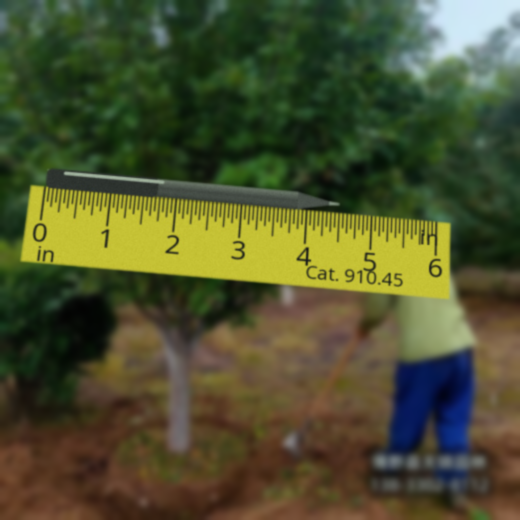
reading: 4.5 (in)
